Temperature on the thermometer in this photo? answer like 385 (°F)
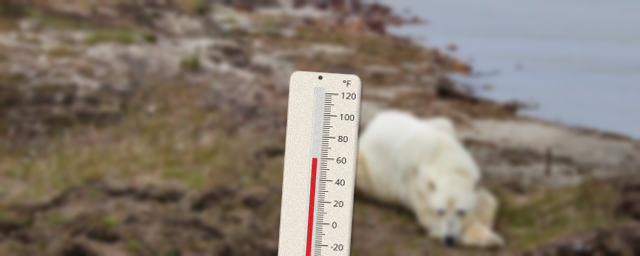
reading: 60 (°F)
